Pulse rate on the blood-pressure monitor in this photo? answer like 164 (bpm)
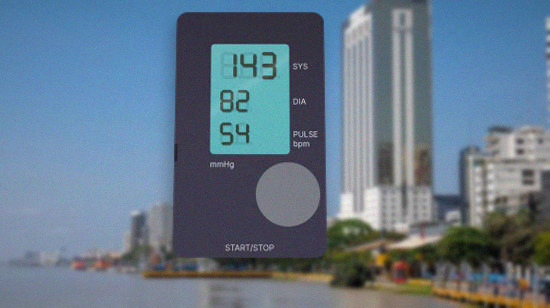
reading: 54 (bpm)
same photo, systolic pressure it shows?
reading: 143 (mmHg)
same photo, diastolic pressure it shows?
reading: 82 (mmHg)
